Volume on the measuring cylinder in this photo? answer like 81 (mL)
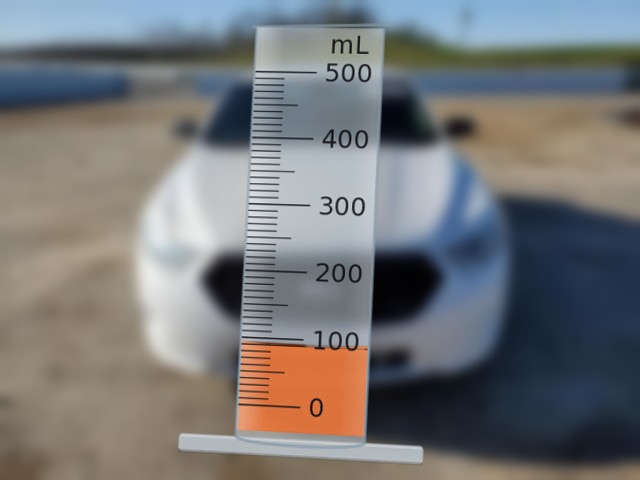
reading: 90 (mL)
